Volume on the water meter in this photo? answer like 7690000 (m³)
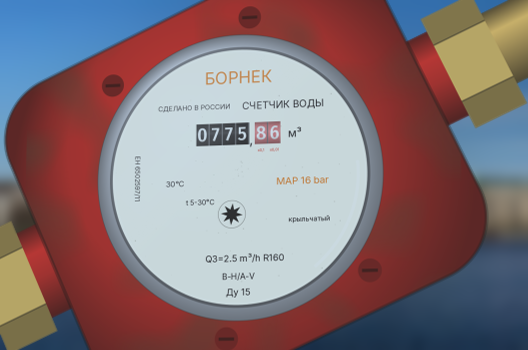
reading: 775.86 (m³)
